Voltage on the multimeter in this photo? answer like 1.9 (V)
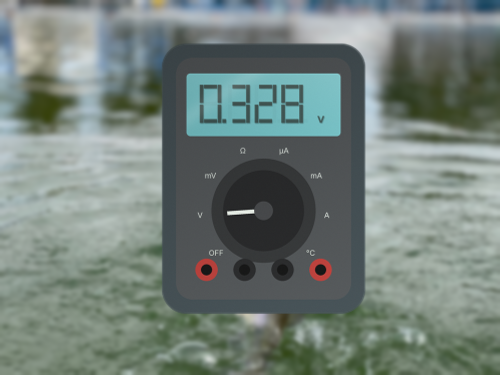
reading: 0.328 (V)
